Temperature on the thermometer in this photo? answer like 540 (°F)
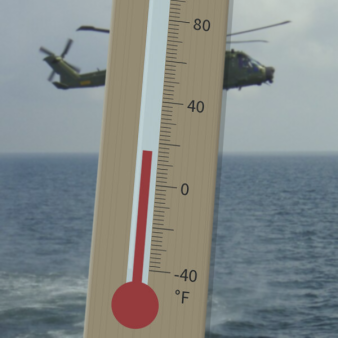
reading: 16 (°F)
